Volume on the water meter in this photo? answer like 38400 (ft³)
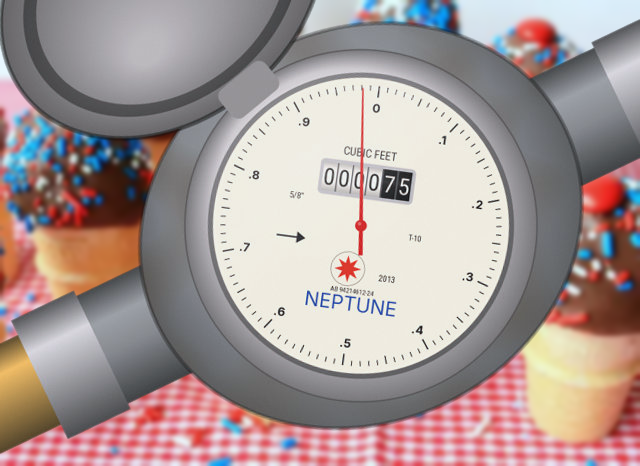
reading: 74.98 (ft³)
